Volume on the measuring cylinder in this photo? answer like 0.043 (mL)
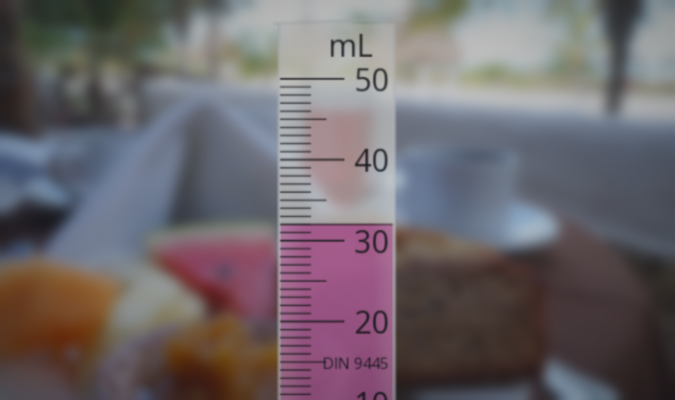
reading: 32 (mL)
